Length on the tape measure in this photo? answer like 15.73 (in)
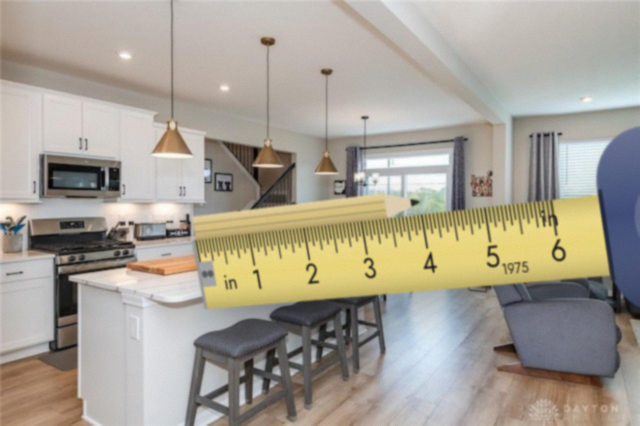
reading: 4 (in)
